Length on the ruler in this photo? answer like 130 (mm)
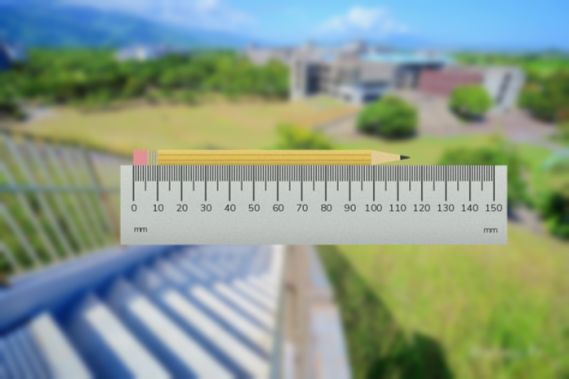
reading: 115 (mm)
